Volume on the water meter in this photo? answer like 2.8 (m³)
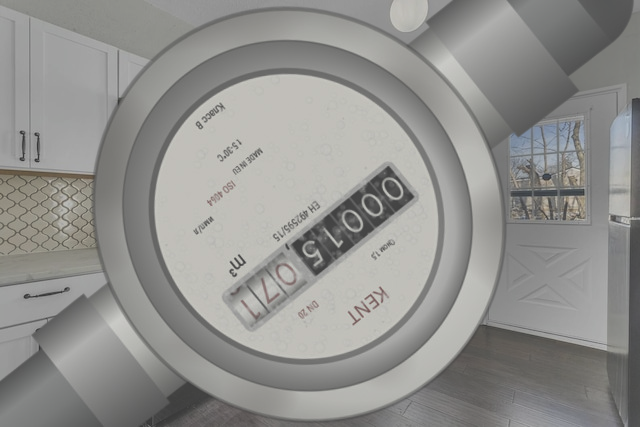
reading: 15.071 (m³)
